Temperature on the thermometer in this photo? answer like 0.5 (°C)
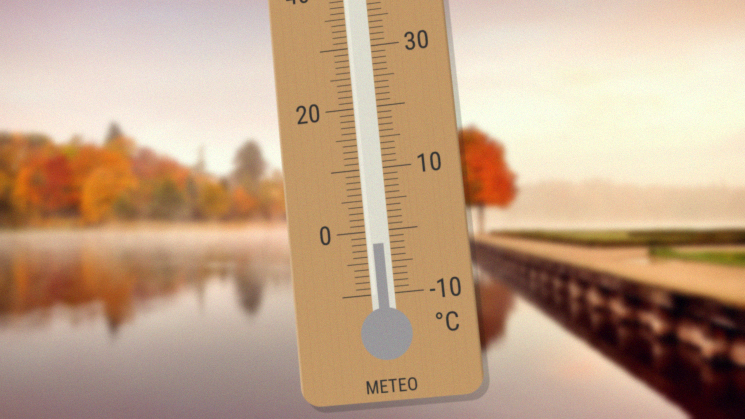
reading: -2 (°C)
